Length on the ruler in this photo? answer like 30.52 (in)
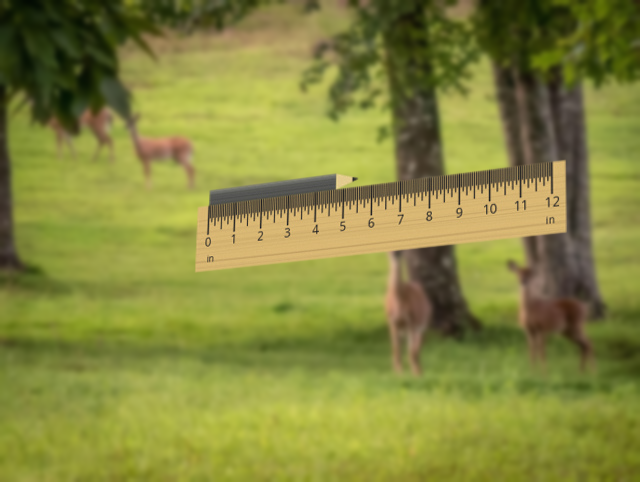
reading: 5.5 (in)
